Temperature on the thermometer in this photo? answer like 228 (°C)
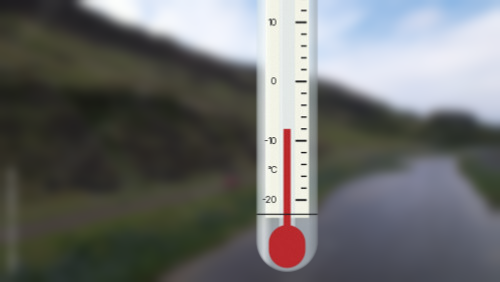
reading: -8 (°C)
